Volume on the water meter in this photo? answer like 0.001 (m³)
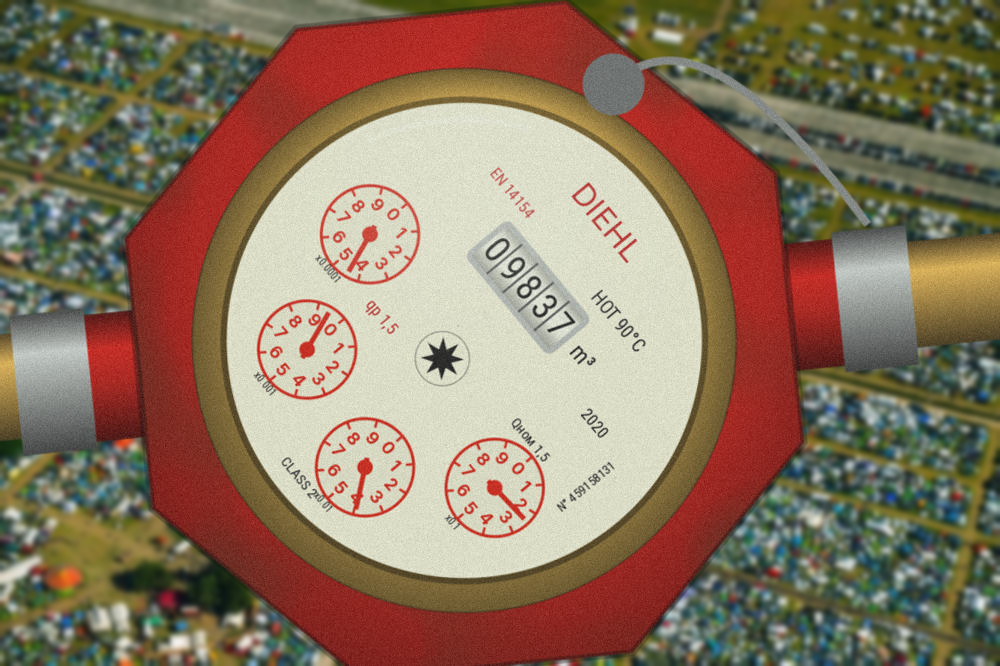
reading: 9837.2394 (m³)
